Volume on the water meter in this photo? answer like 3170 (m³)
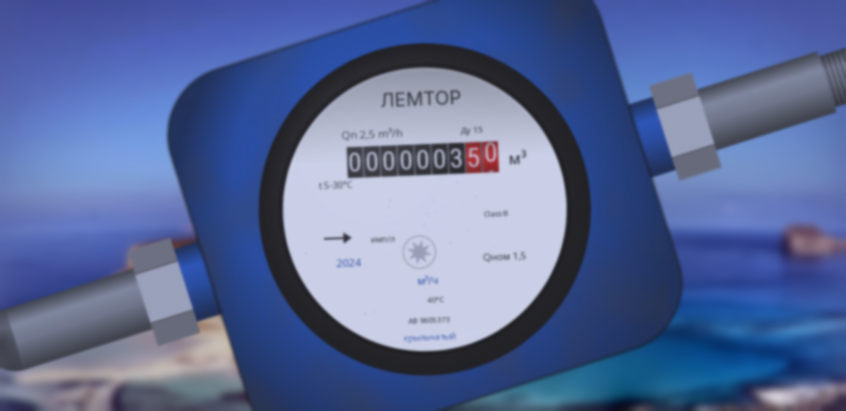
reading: 3.50 (m³)
